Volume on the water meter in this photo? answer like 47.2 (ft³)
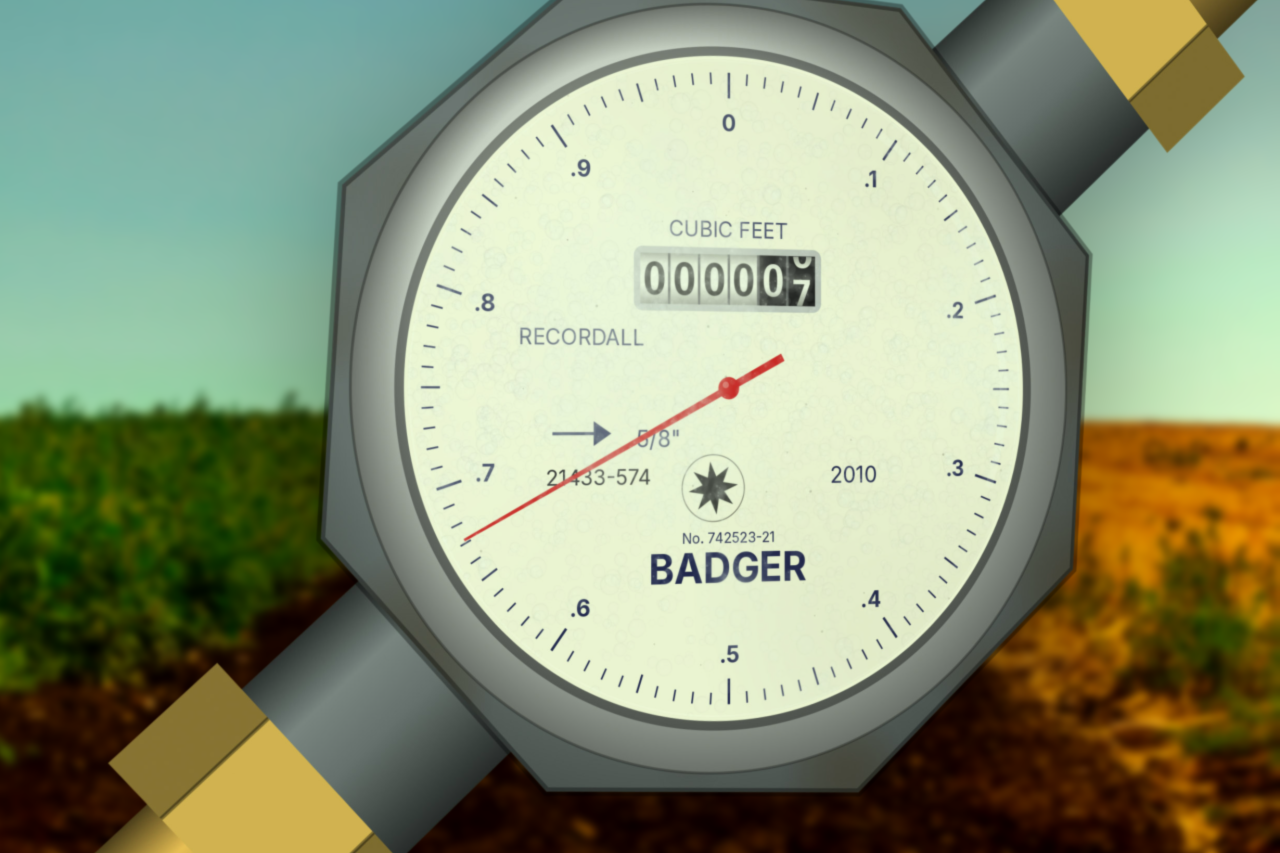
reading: 6.67 (ft³)
